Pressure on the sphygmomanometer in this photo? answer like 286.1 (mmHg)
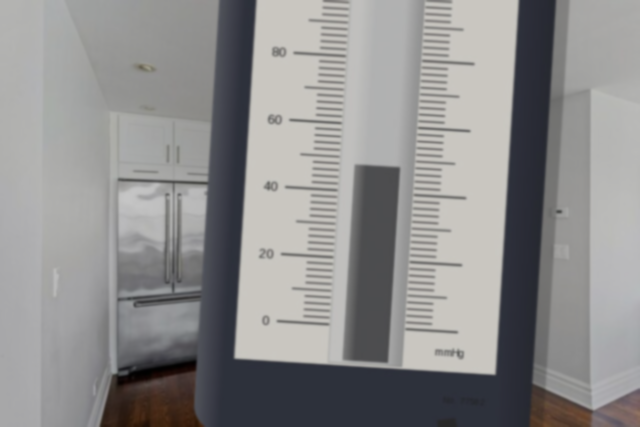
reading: 48 (mmHg)
